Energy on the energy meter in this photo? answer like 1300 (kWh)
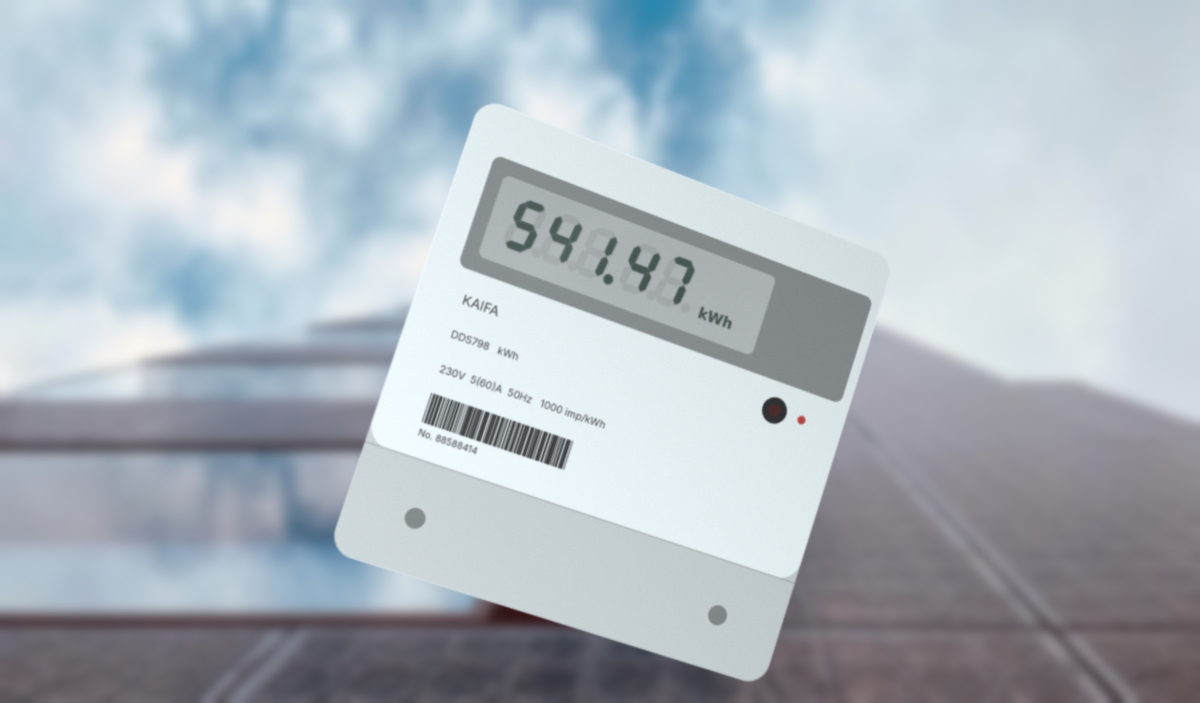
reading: 541.47 (kWh)
